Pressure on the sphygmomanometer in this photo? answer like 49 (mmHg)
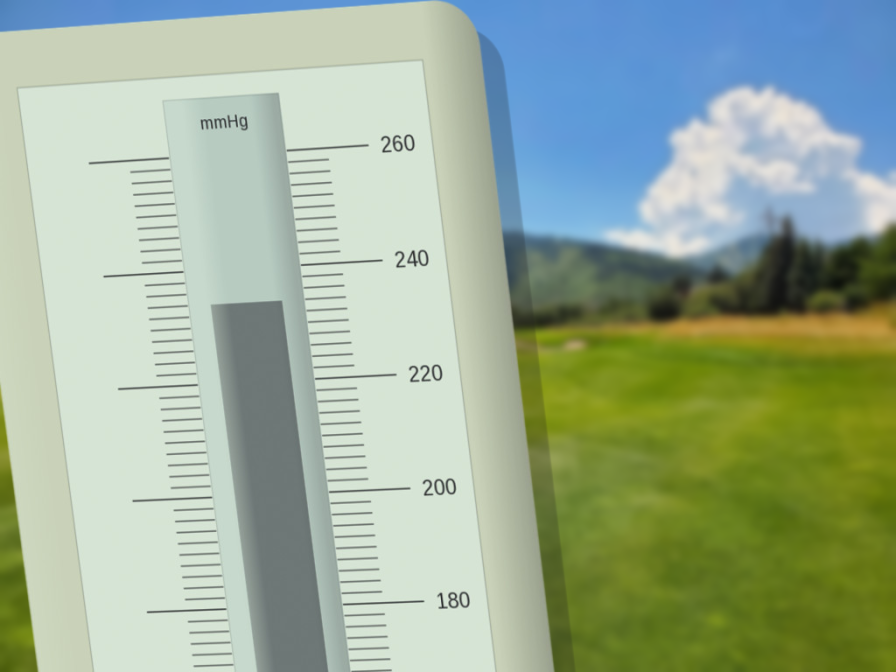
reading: 234 (mmHg)
